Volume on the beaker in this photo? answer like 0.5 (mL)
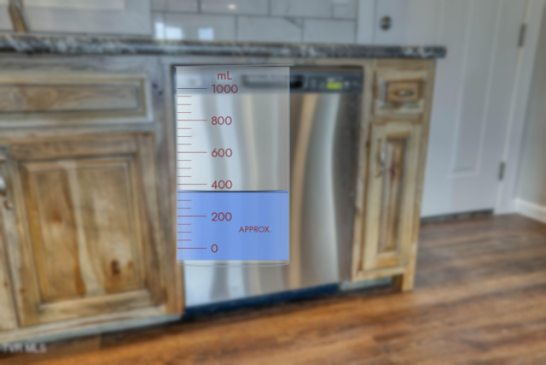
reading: 350 (mL)
